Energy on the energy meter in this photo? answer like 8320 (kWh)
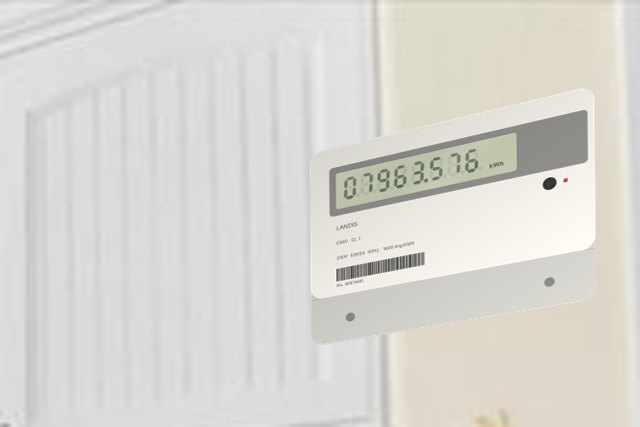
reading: 7963.576 (kWh)
